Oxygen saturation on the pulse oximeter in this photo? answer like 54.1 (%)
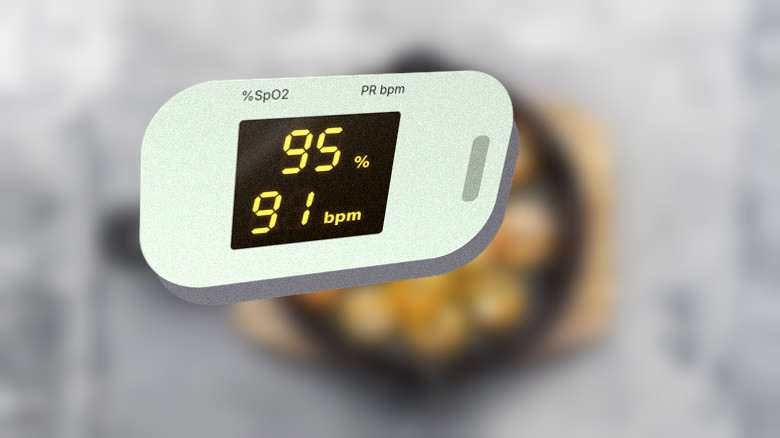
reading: 95 (%)
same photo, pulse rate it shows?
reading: 91 (bpm)
